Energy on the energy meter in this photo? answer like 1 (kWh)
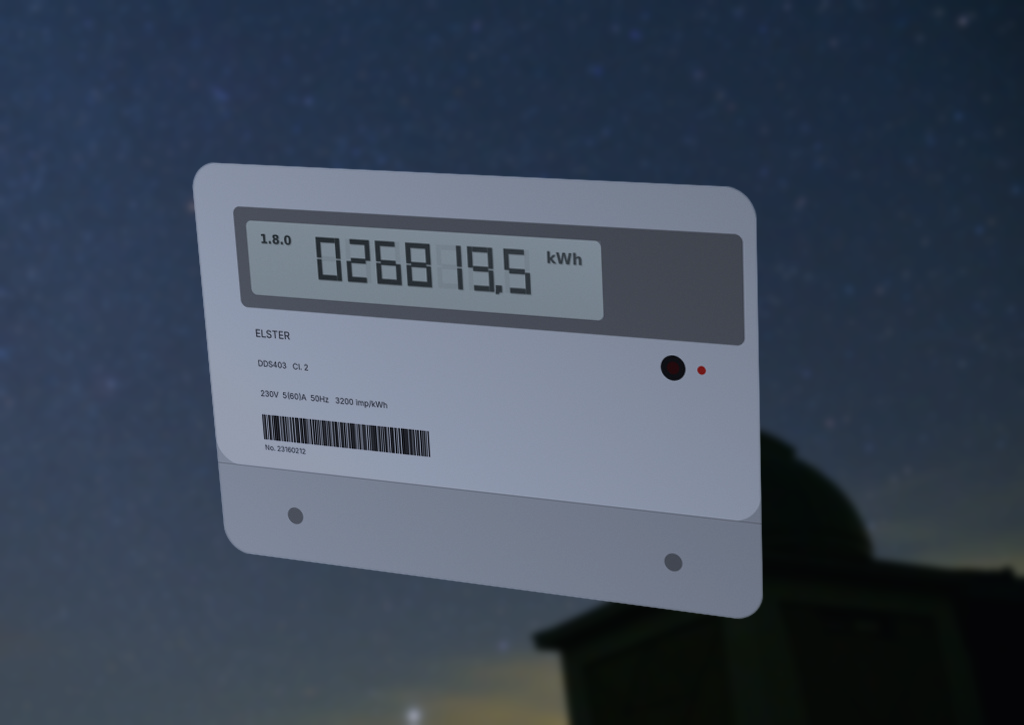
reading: 26819.5 (kWh)
